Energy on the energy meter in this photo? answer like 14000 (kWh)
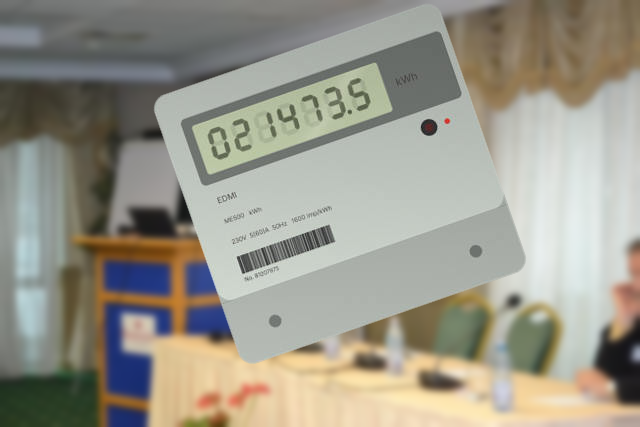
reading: 21473.5 (kWh)
